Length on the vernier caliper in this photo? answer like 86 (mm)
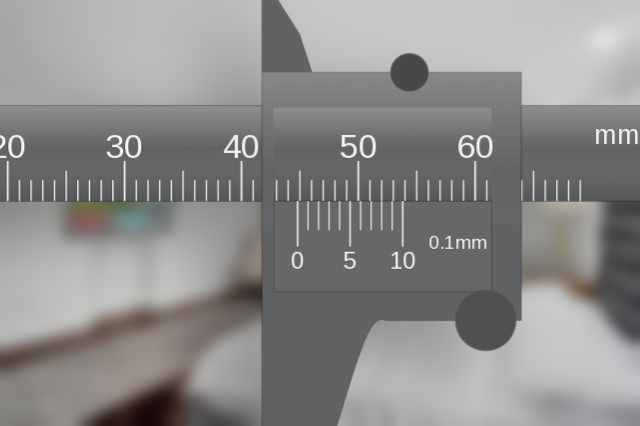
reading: 44.8 (mm)
